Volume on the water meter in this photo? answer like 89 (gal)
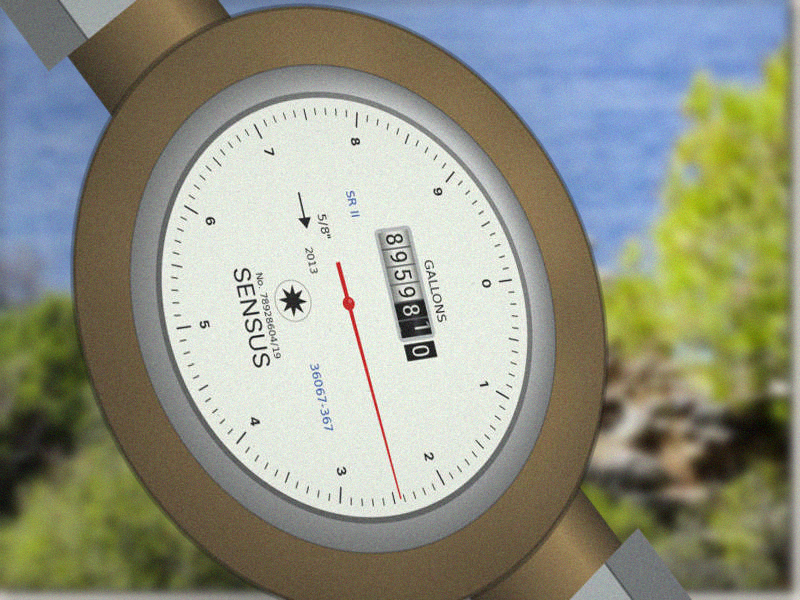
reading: 8959812.4 (gal)
